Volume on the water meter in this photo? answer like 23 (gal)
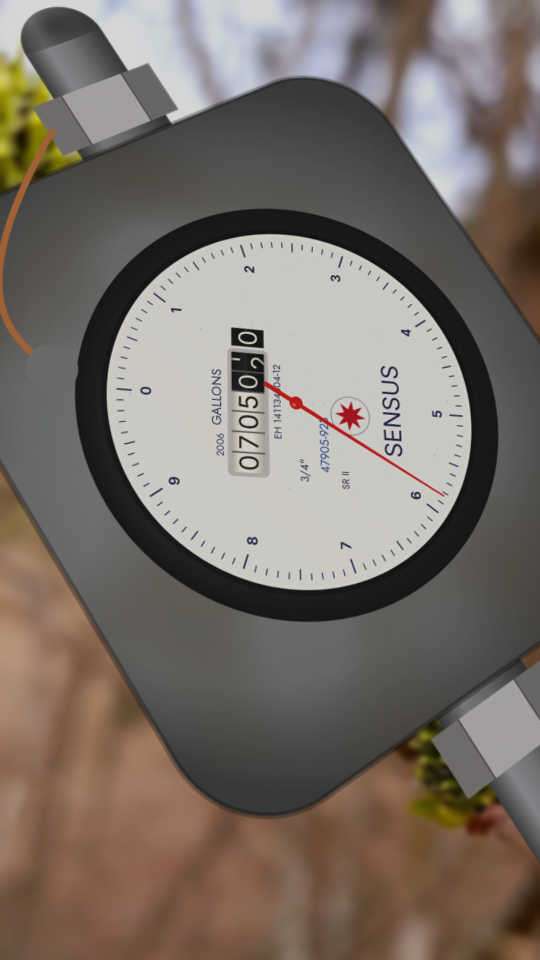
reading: 705015.8 (gal)
